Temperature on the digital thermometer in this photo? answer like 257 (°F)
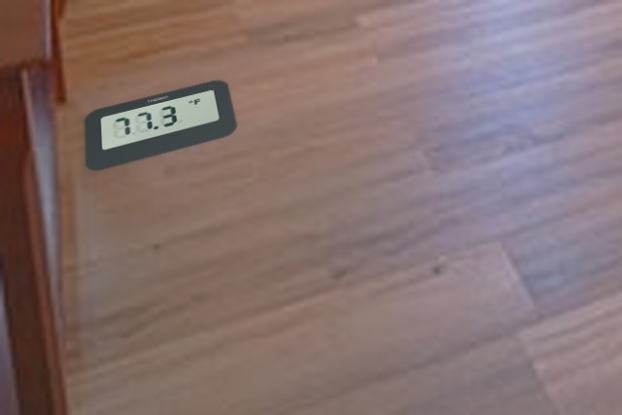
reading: 77.3 (°F)
